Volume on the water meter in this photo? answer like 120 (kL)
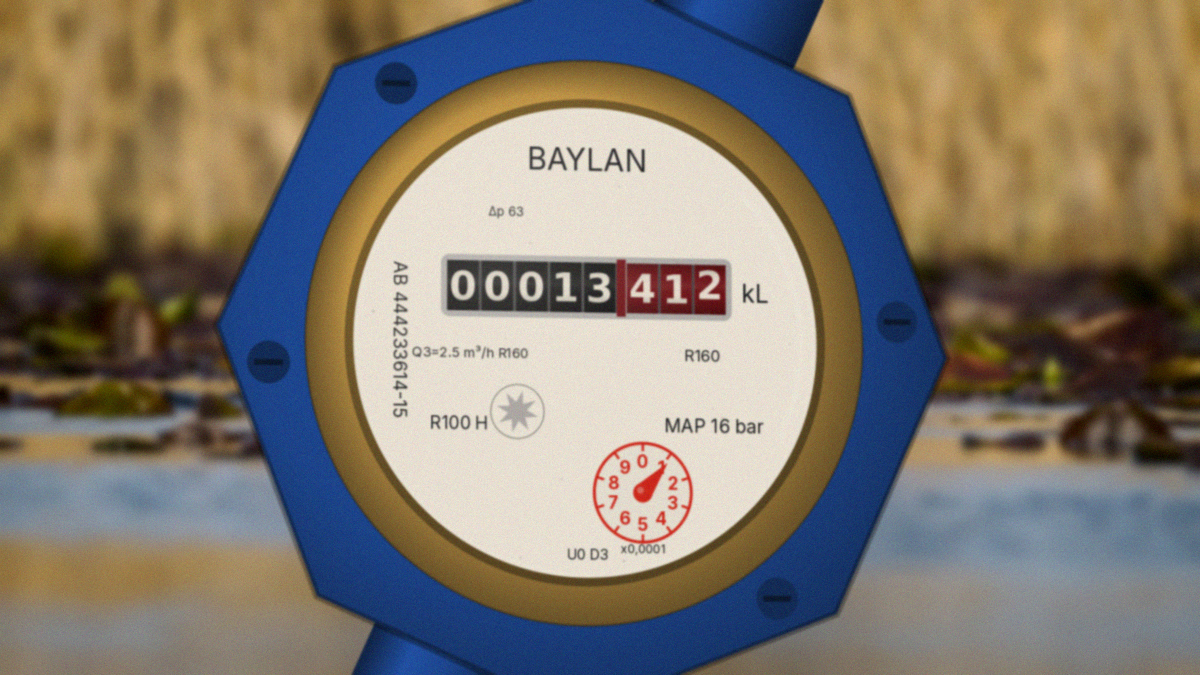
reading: 13.4121 (kL)
